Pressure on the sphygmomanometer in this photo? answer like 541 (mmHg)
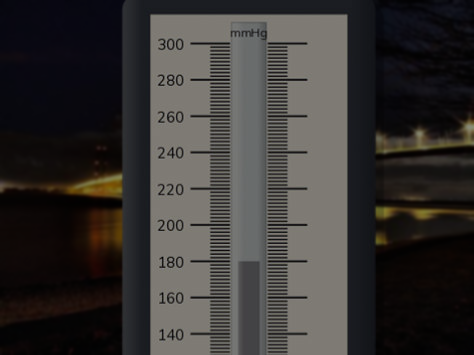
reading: 180 (mmHg)
